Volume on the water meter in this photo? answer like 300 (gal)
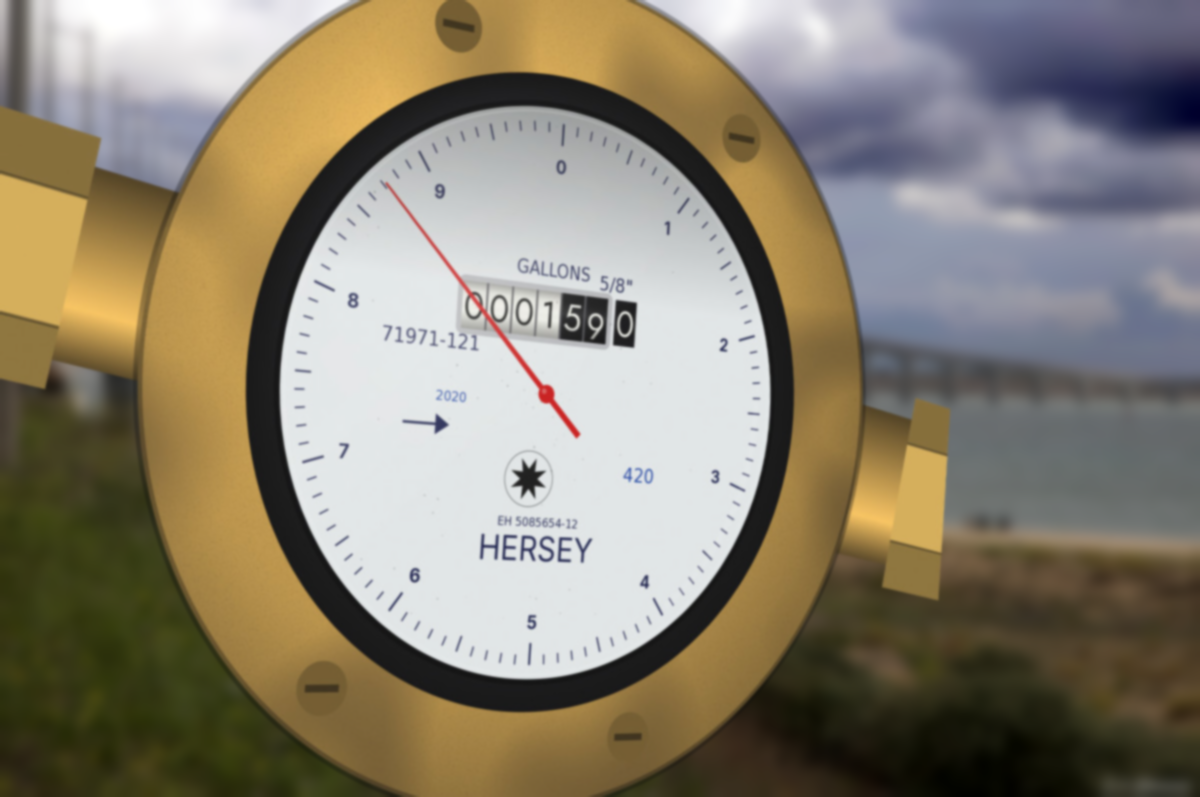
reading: 1588.7 (gal)
